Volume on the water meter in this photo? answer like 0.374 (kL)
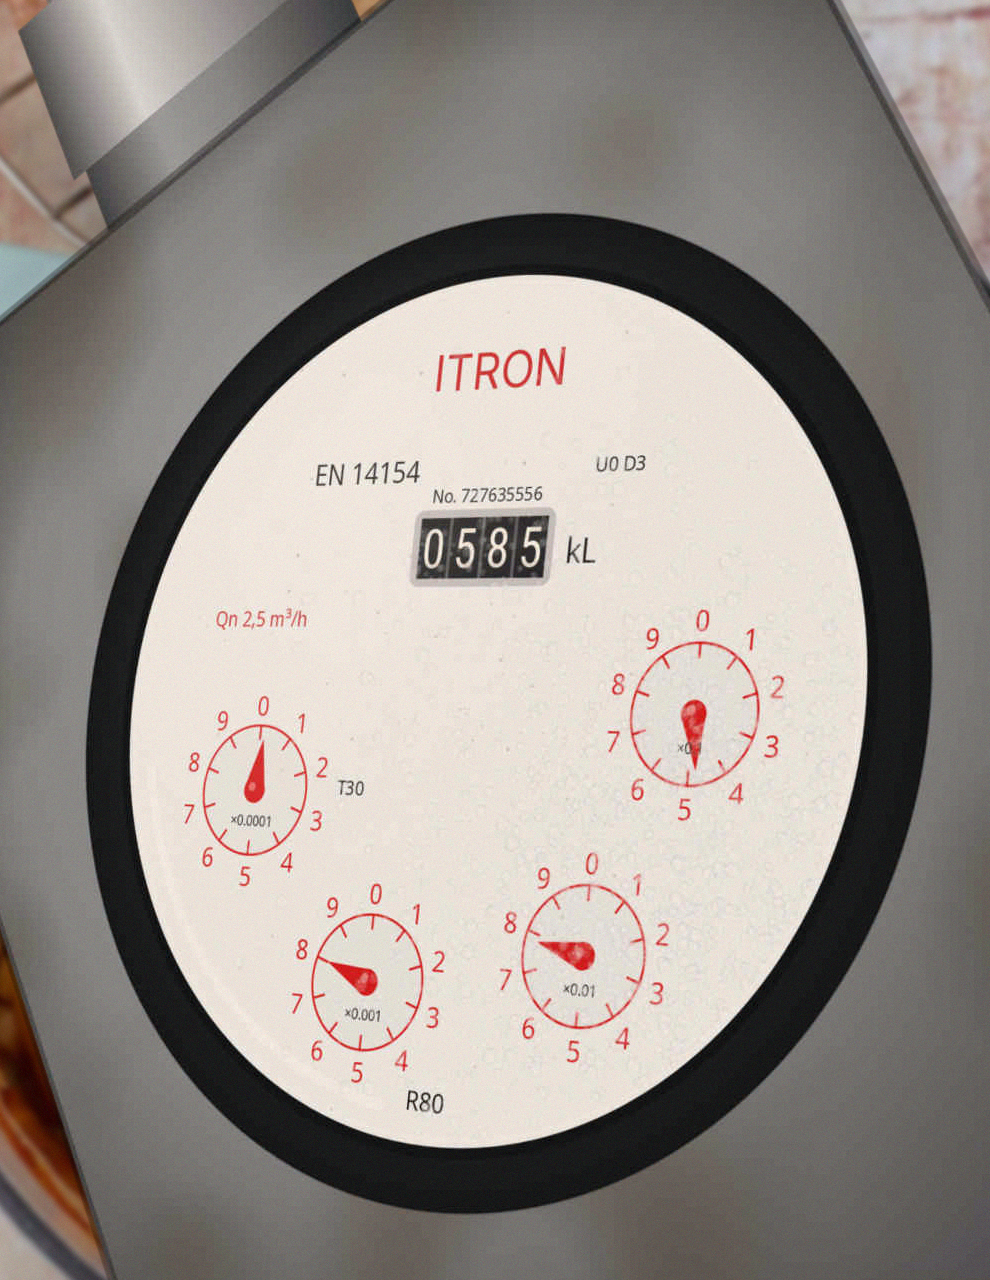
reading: 585.4780 (kL)
